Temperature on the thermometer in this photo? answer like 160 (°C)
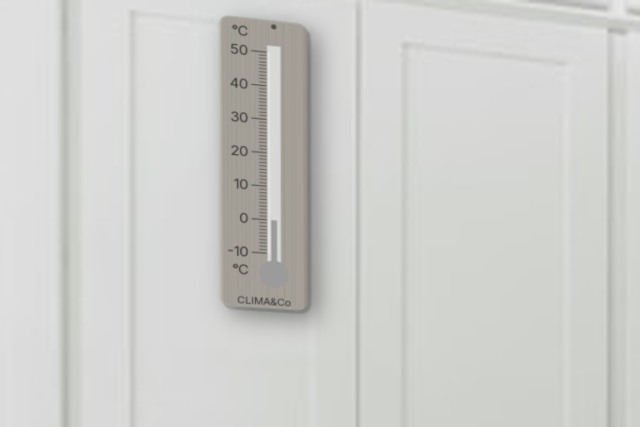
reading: 0 (°C)
